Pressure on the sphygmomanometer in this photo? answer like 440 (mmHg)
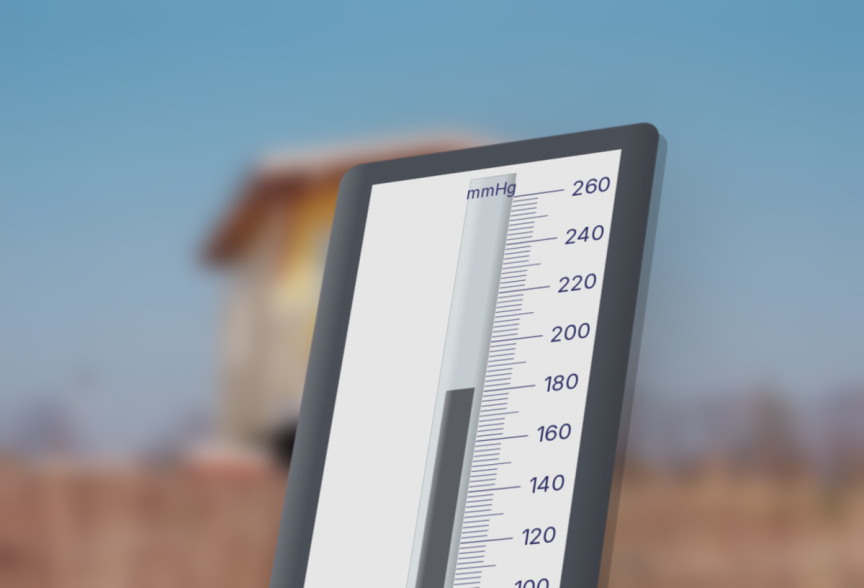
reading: 182 (mmHg)
